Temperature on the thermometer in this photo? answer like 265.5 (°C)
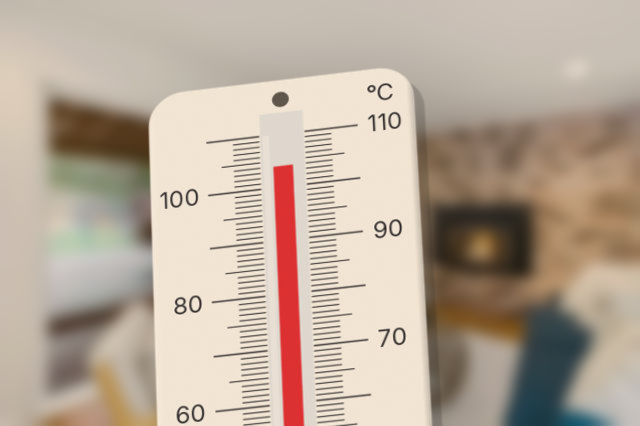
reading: 104 (°C)
